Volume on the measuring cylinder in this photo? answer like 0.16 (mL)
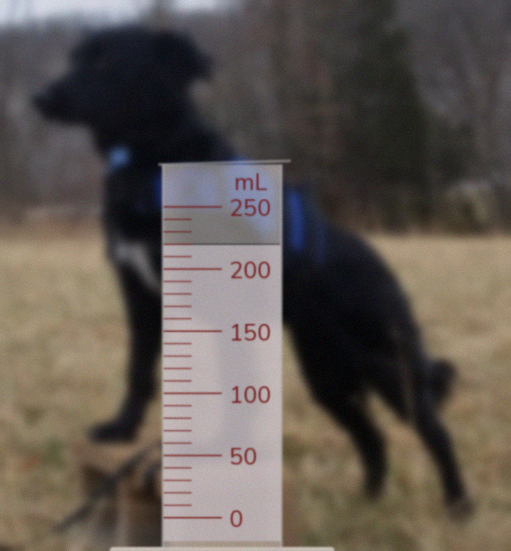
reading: 220 (mL)
